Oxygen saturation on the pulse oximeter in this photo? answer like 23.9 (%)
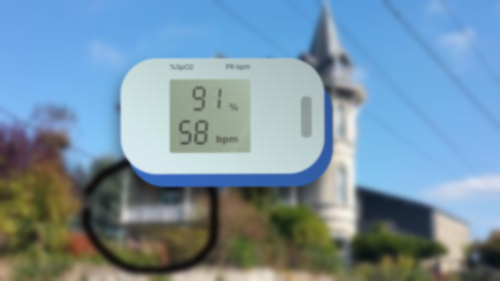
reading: 91 (%)
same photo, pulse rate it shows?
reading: 58 (bpm)
